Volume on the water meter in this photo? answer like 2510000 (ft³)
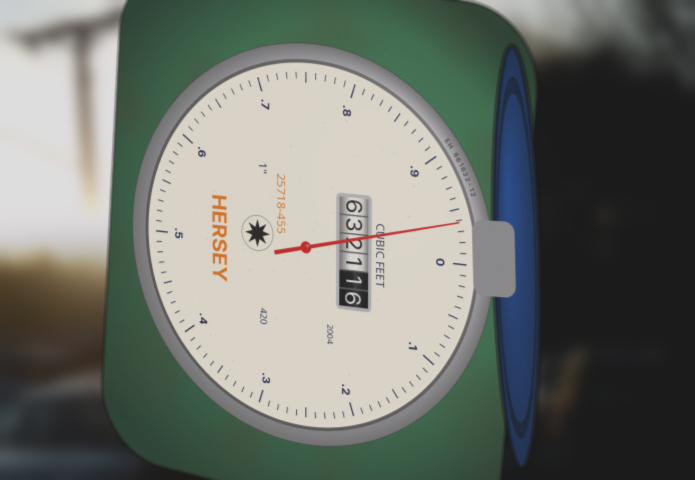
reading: 632115.96 (ft³)
